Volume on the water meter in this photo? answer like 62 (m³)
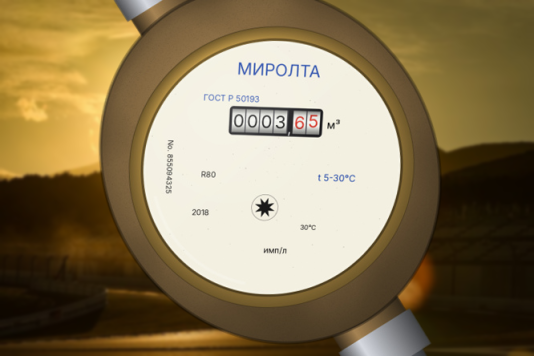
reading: 3.65 (m³)
